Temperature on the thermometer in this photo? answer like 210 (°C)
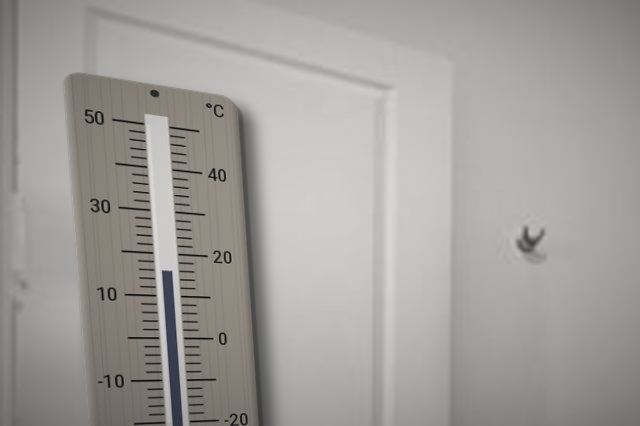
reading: 16 (°C)
